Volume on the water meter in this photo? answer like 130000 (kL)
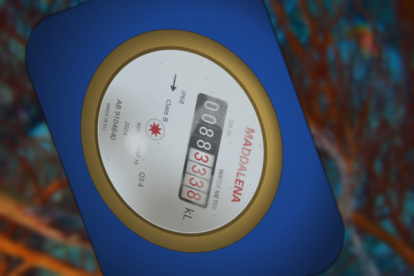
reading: 88.3338 (kL)
